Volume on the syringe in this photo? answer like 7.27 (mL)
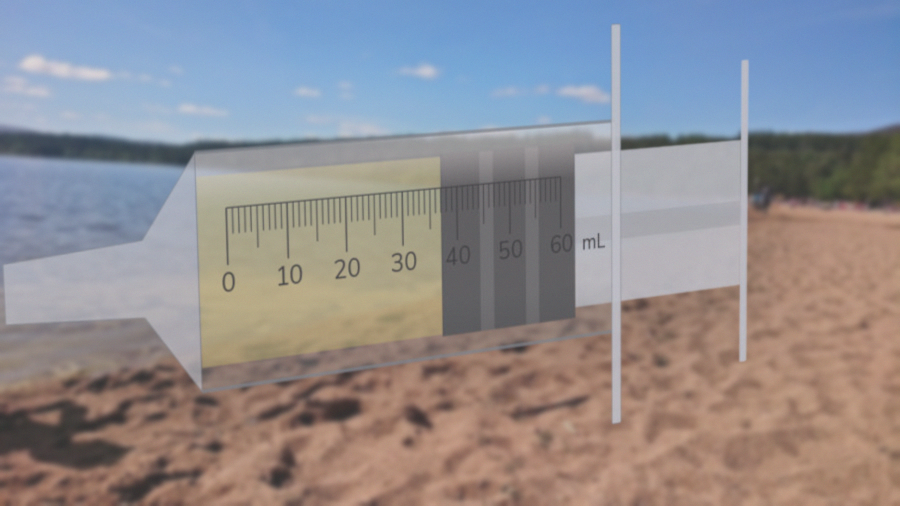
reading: 37 (mL)
